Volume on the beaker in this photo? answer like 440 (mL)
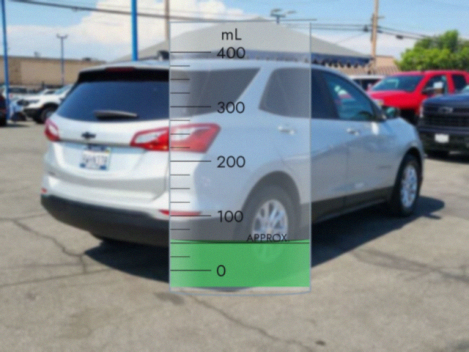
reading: 50 (mL)
